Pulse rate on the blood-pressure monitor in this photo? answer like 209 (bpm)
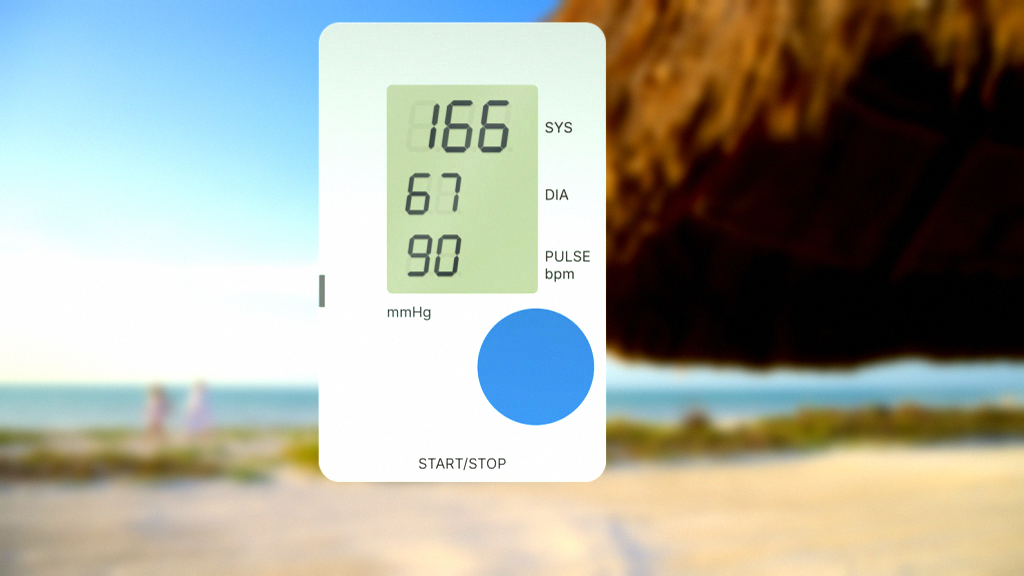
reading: 90 (bpm)
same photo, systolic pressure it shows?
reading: 166 (mmHg)
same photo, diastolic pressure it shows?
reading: 67 (mmHg)
